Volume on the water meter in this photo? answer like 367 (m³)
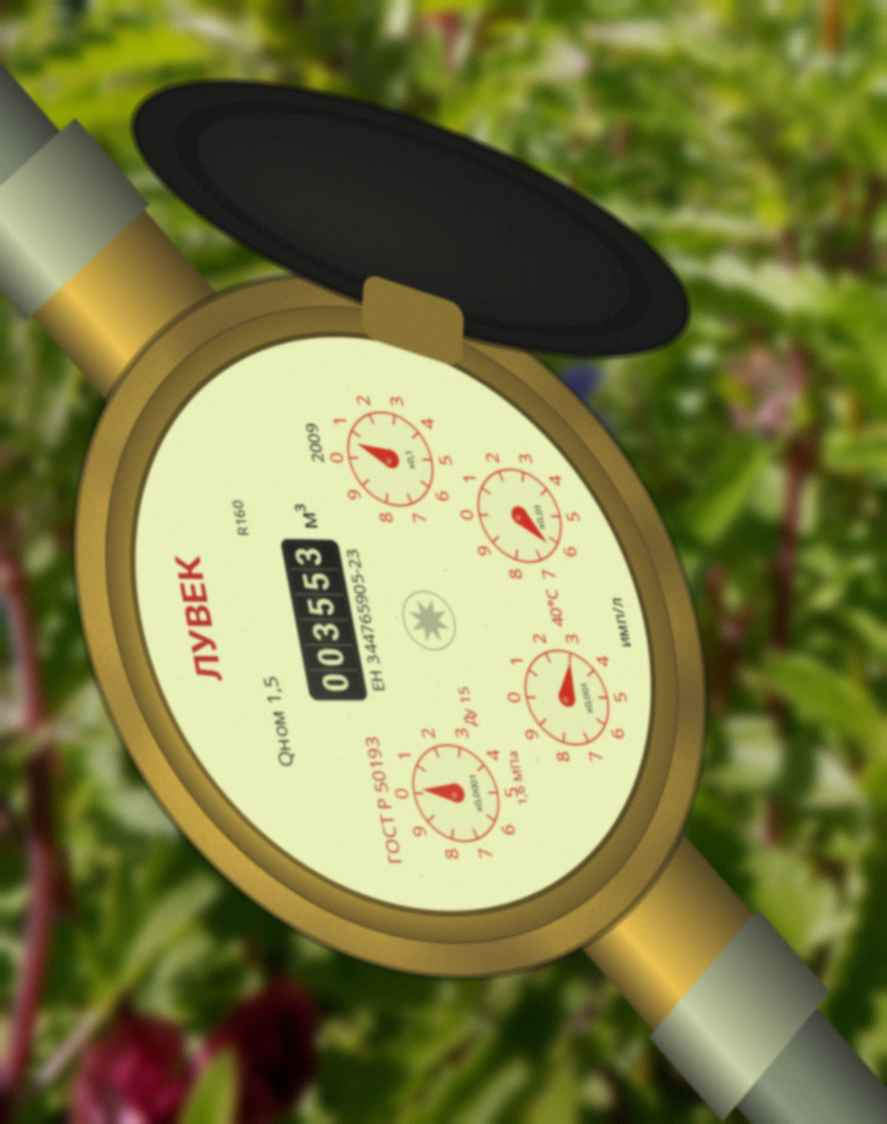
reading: 3553.0630 (m³)
